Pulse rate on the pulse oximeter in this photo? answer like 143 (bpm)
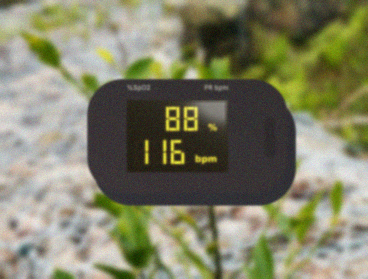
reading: 116 (bpm)
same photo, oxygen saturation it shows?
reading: 88 (%)
